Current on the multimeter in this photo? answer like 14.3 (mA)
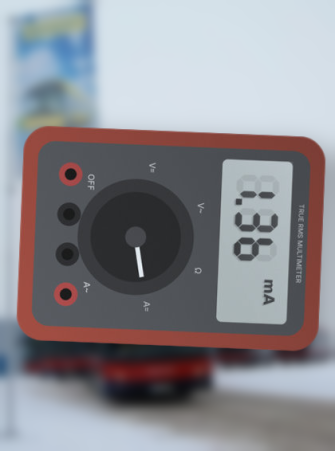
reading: 1.36 (mA)
